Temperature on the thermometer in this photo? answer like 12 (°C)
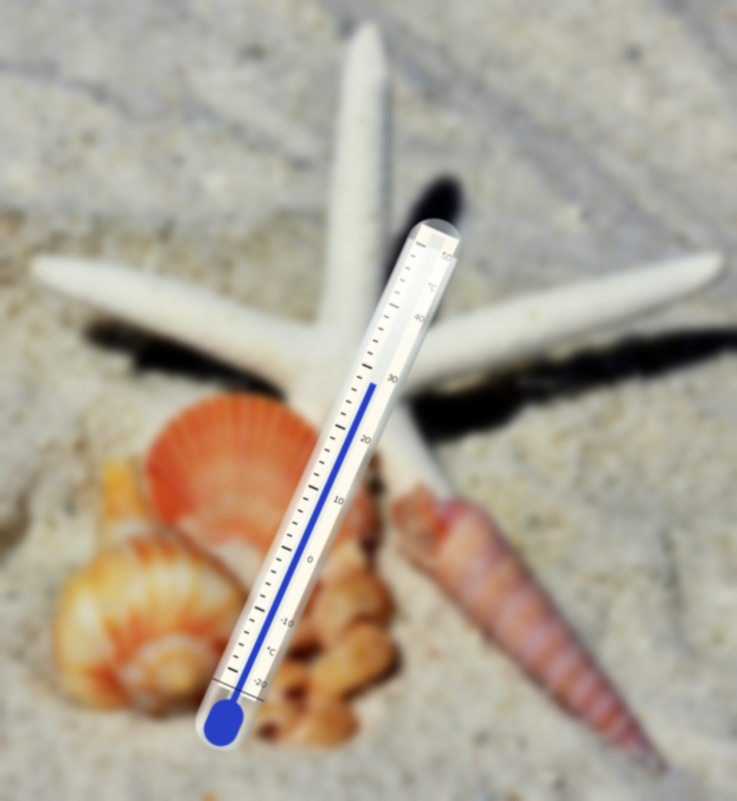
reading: 28 (°C)
